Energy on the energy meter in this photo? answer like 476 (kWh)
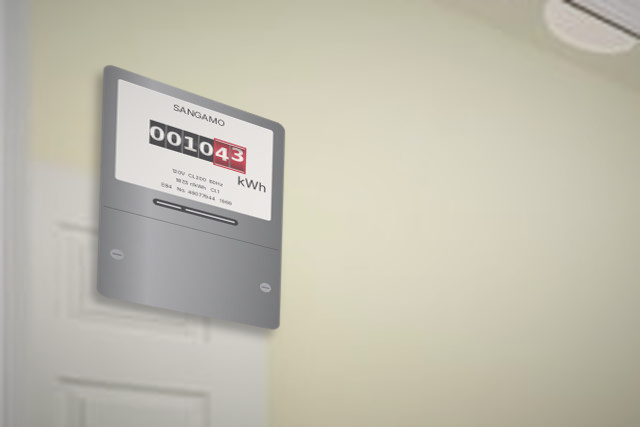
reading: 10.43 (kWh)
